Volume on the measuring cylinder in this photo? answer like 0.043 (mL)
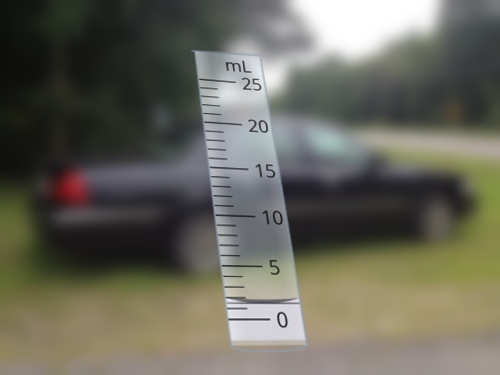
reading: 1.5 (mL)
